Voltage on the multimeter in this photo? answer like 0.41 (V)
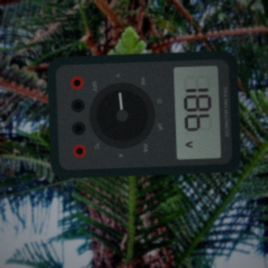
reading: 186 (V)
